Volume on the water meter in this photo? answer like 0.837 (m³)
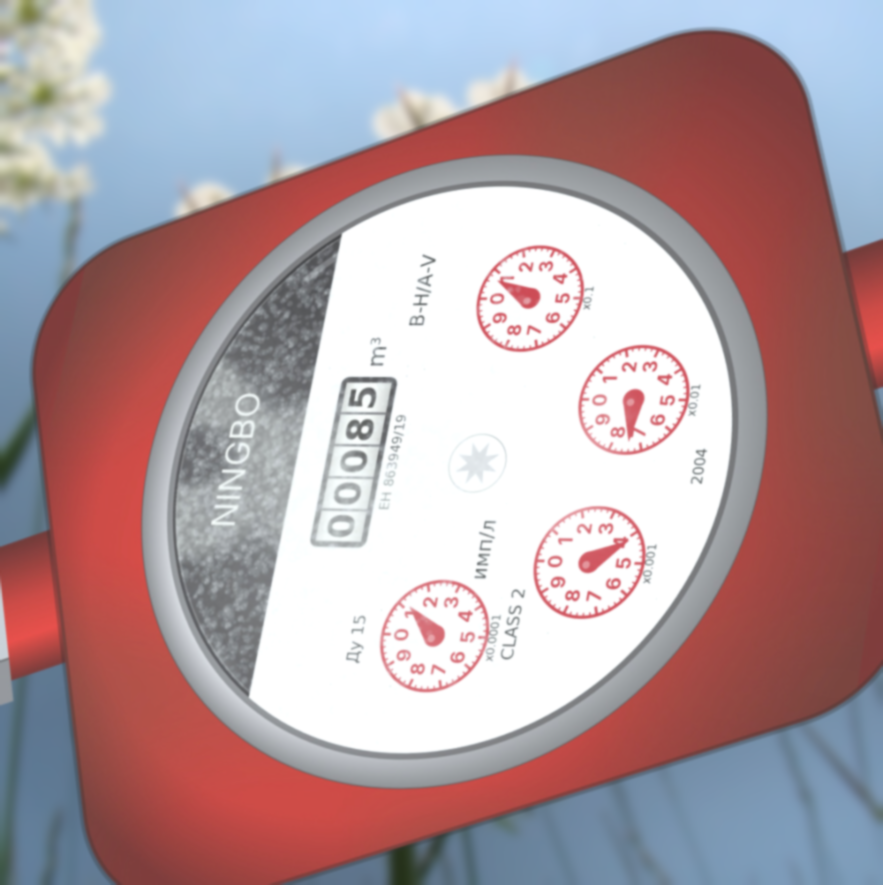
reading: 85.0741 (m³)
